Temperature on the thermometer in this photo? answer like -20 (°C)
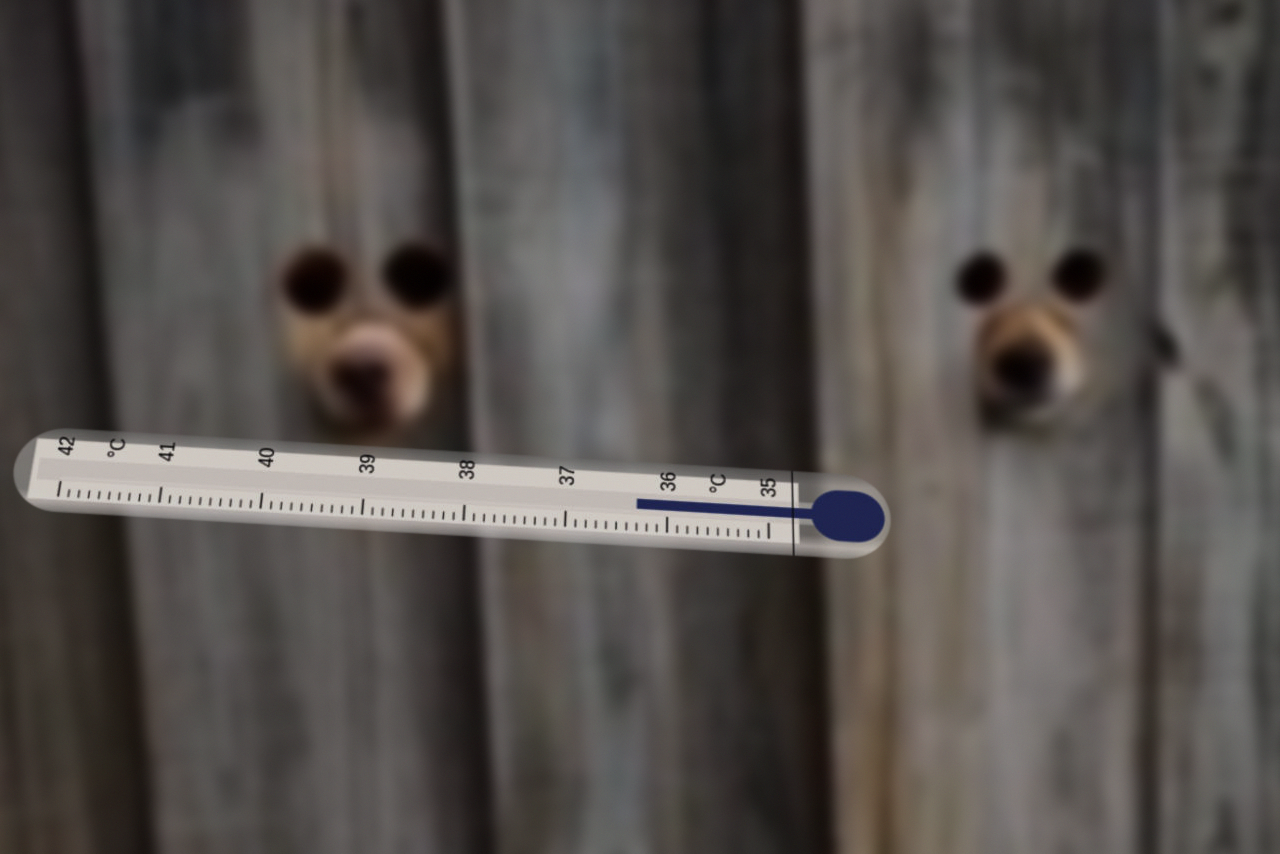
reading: 36.3 (°C)
